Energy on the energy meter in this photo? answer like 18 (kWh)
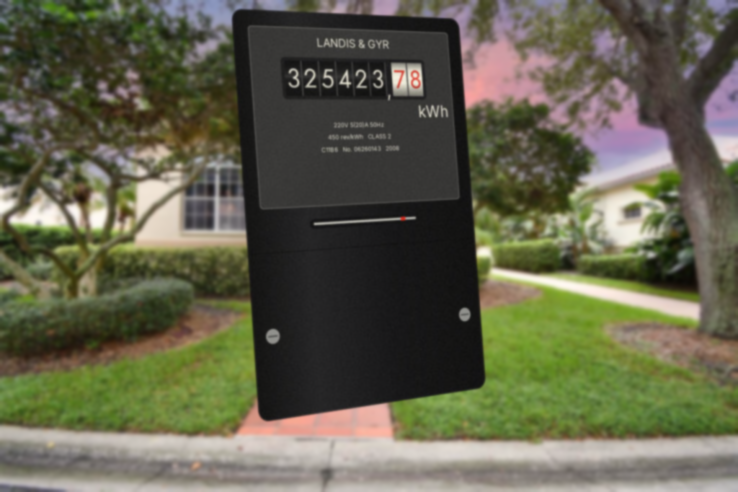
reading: 325423.78 (kWh)
